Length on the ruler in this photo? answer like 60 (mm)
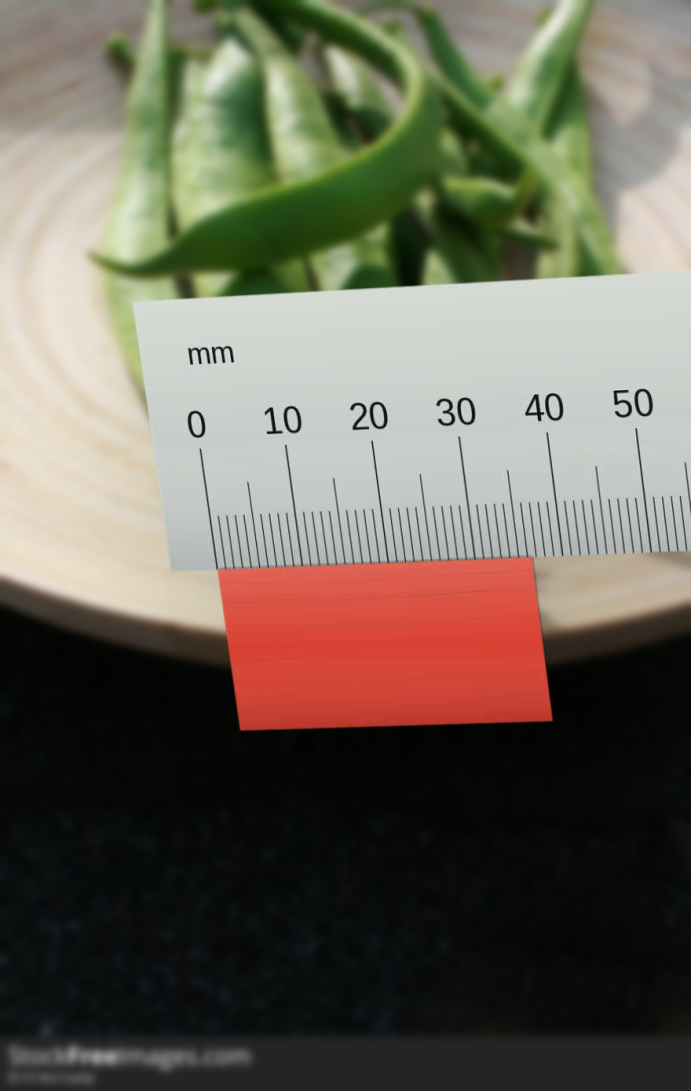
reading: 36.5 (mm)
